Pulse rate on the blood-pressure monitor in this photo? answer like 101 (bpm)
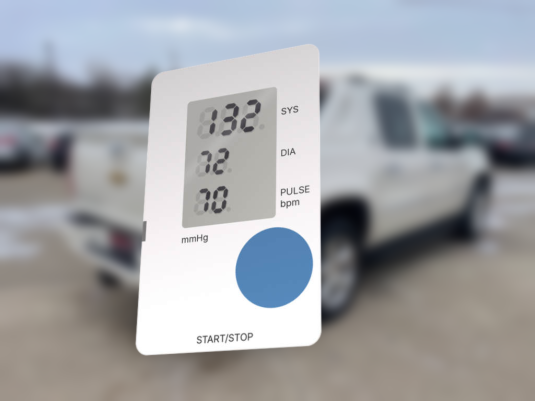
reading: 70 (bpm)
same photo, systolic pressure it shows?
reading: 132 (mmHg)
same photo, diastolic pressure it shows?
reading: 72 (mmHg)
